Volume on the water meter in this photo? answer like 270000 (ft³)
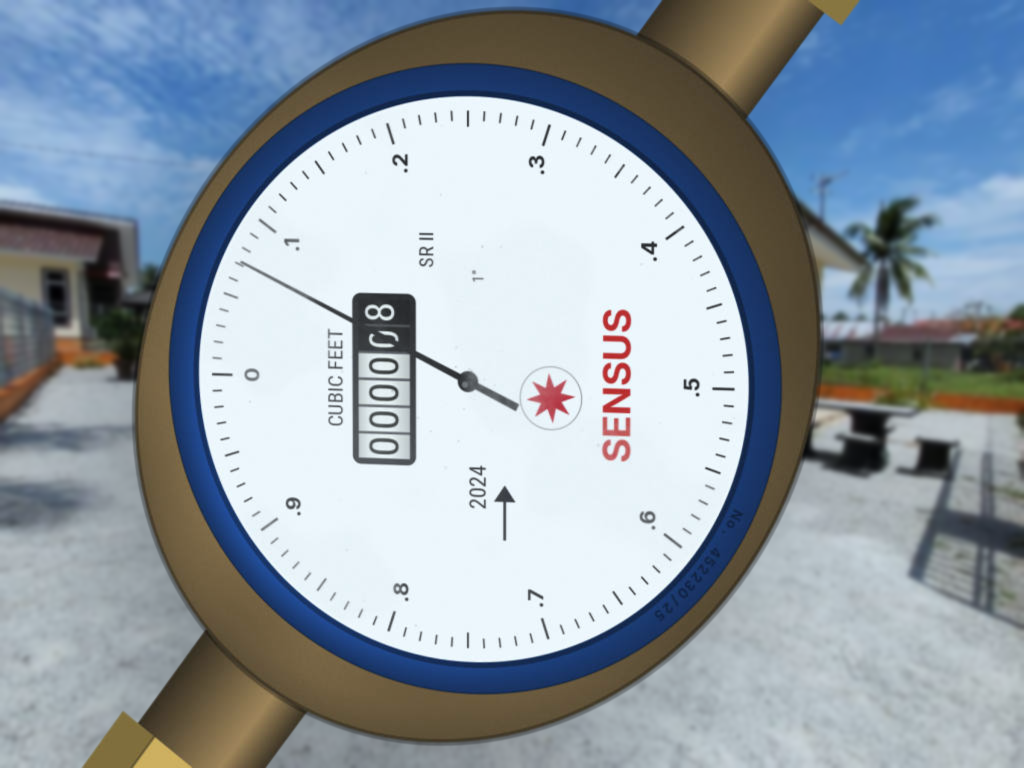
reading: 8.07 (ft³)
